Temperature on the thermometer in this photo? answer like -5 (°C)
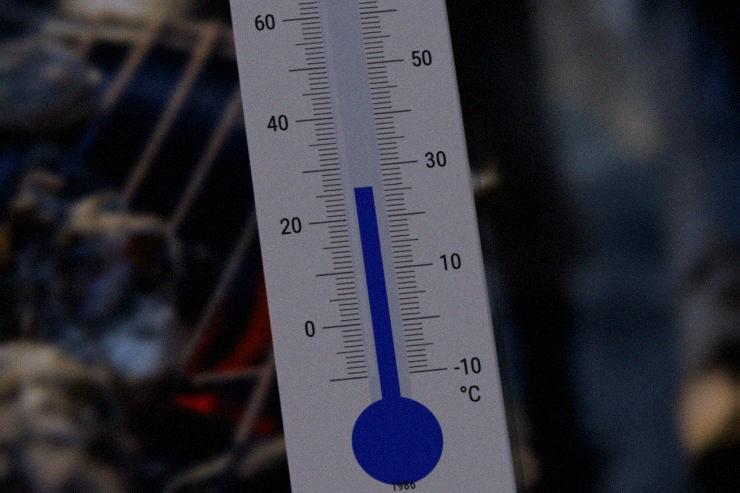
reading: 26 (°C)
